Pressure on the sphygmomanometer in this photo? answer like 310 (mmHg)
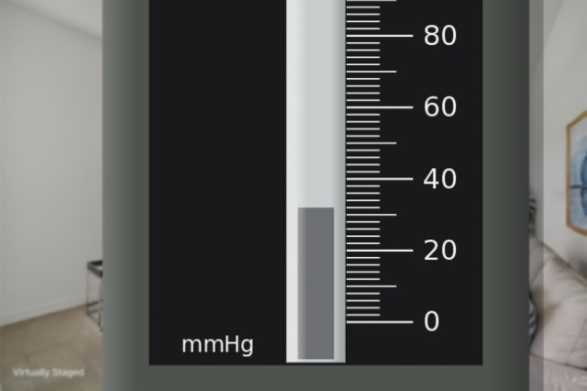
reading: 32 (mmHg)
